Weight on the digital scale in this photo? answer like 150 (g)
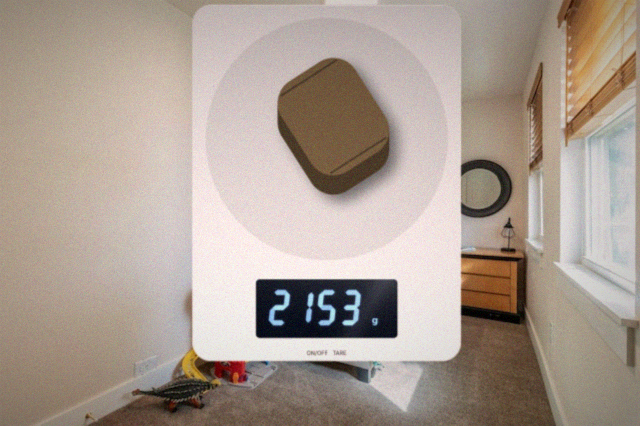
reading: 2153 (g)
